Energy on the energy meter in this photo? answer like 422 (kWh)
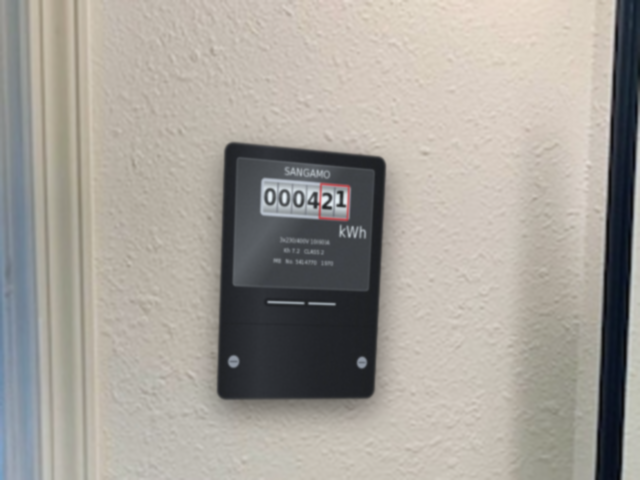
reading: 4.21 (kWh)
